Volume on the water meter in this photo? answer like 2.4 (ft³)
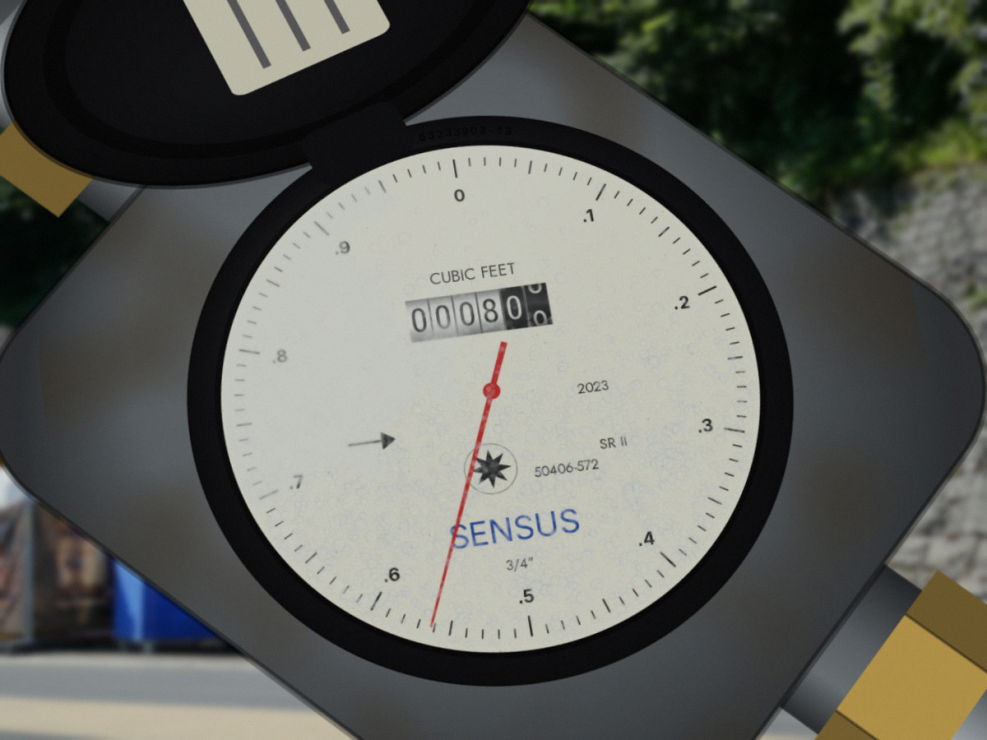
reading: 808.56 (ft³)
